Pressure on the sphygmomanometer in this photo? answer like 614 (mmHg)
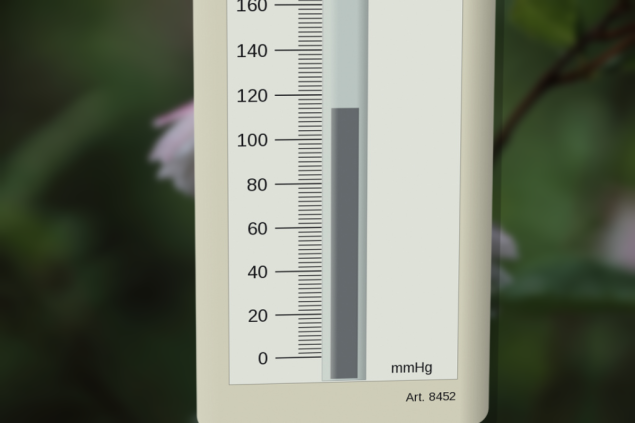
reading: 114 (mmHg)
